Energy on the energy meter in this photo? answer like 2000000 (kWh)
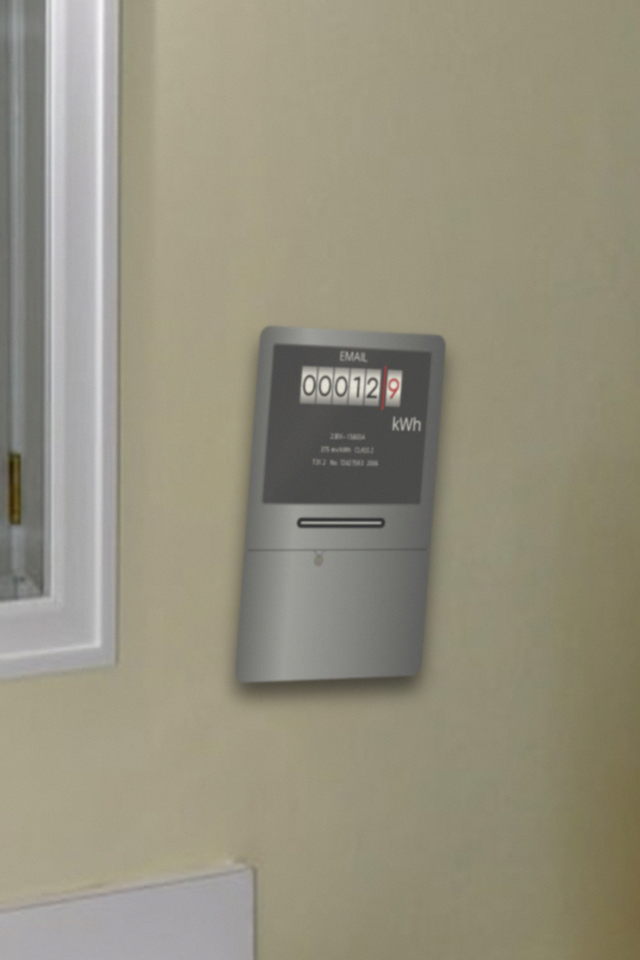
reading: 12.9 (kWh)
